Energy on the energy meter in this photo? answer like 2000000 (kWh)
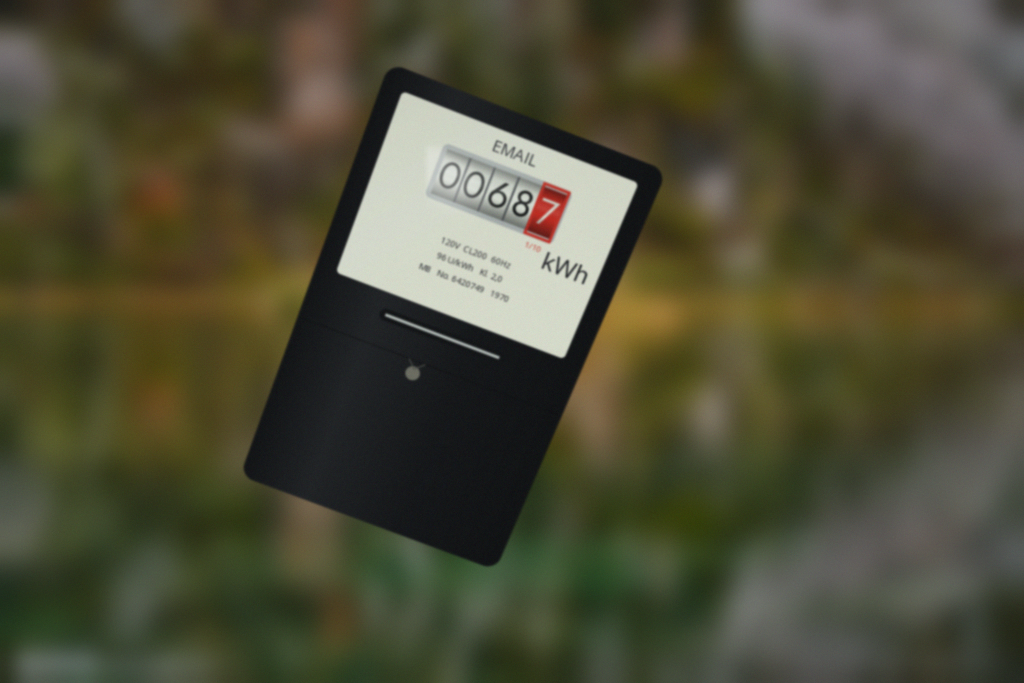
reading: 68.7 (kWh)
